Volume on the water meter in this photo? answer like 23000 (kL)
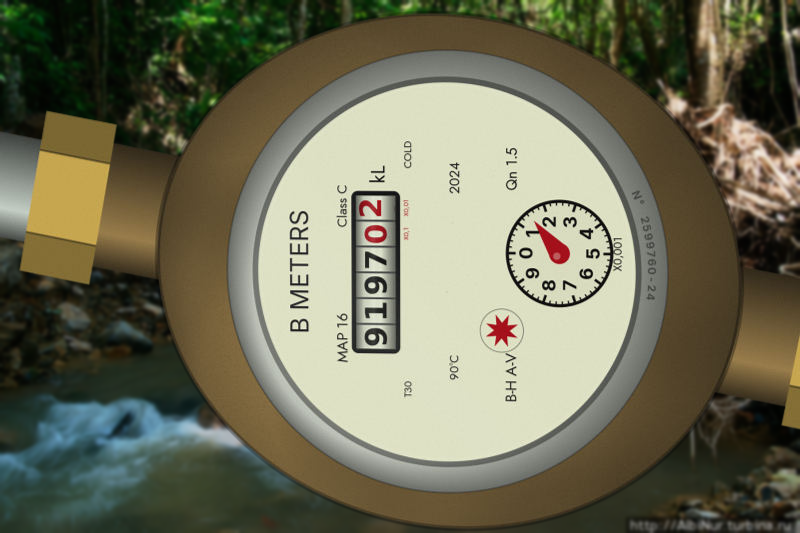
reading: 9197.021 (kL)
